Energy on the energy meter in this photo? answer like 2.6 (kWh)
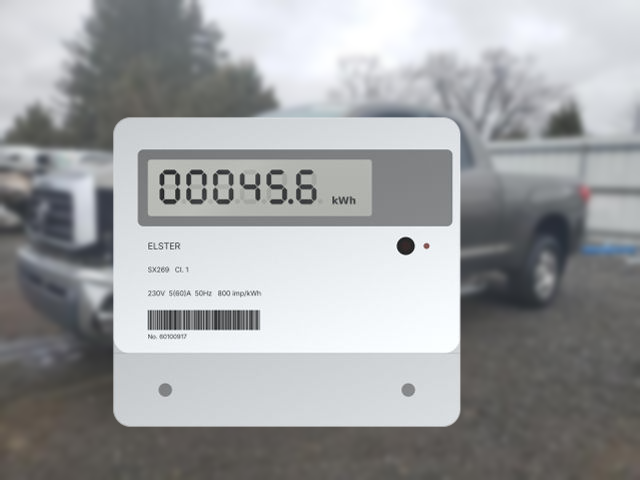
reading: 45.6 (kWh)
